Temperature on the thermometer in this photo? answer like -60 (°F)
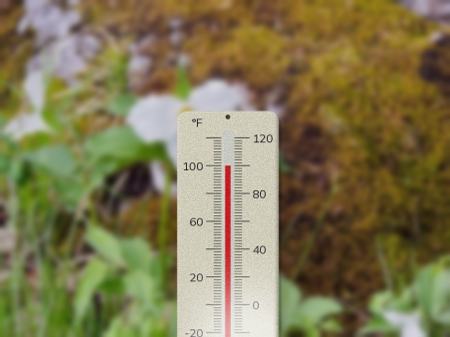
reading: 100 (°F)
